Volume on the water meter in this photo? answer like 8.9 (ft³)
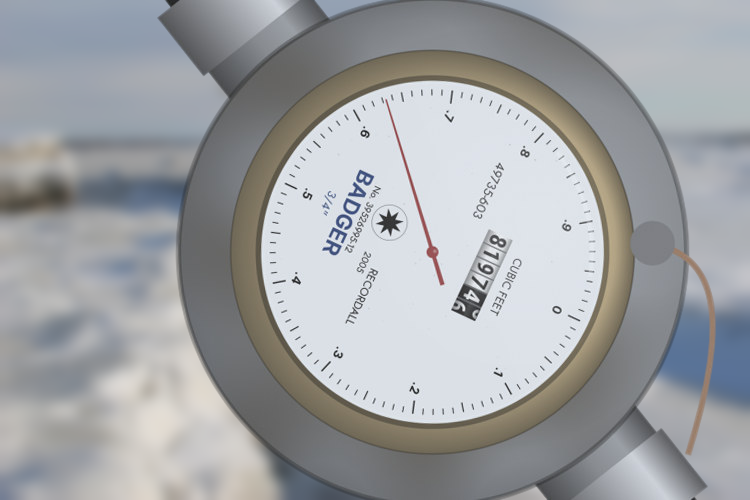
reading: 819745.63 (ft³)
